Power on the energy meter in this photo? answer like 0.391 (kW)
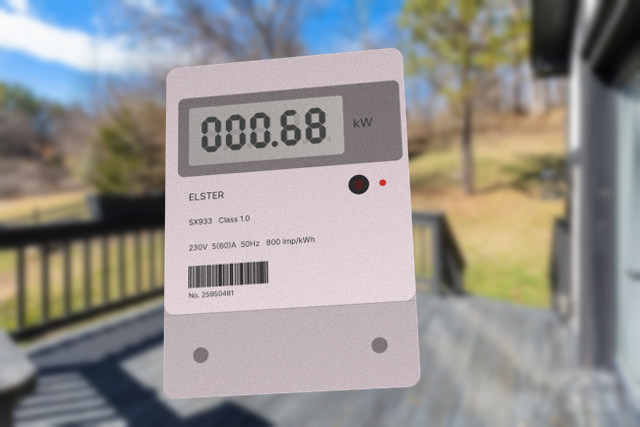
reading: 0.68 (kW)
